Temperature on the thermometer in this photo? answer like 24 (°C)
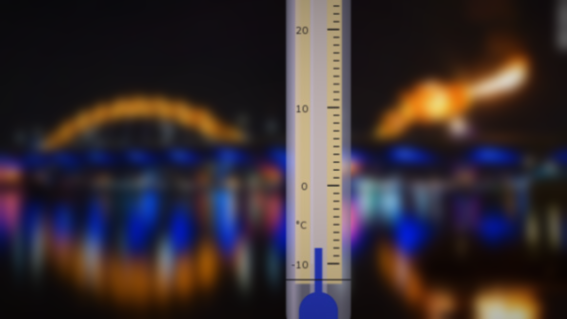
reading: -8 (°C)
